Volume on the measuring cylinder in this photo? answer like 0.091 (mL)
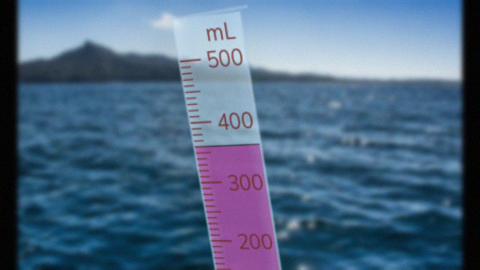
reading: 360 (mL)
